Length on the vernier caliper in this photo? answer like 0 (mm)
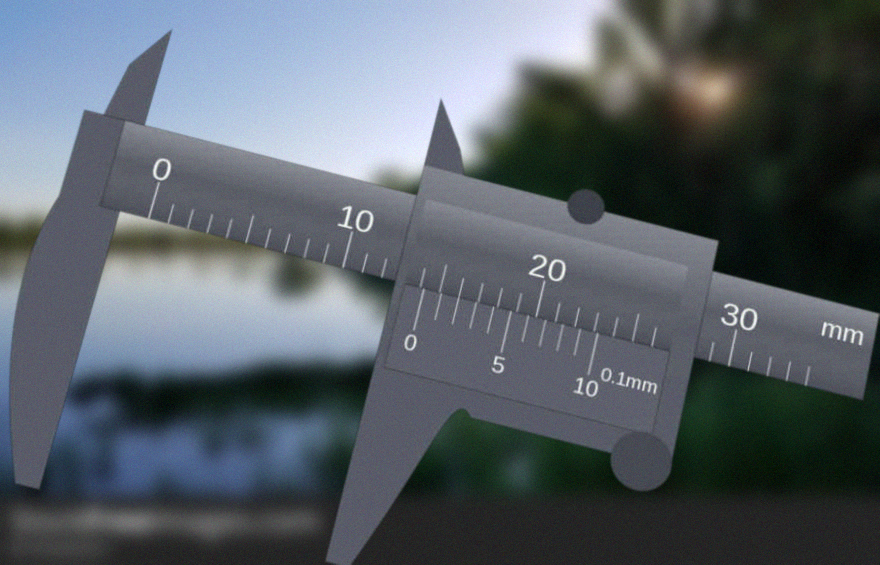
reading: 14.2 (mm)
